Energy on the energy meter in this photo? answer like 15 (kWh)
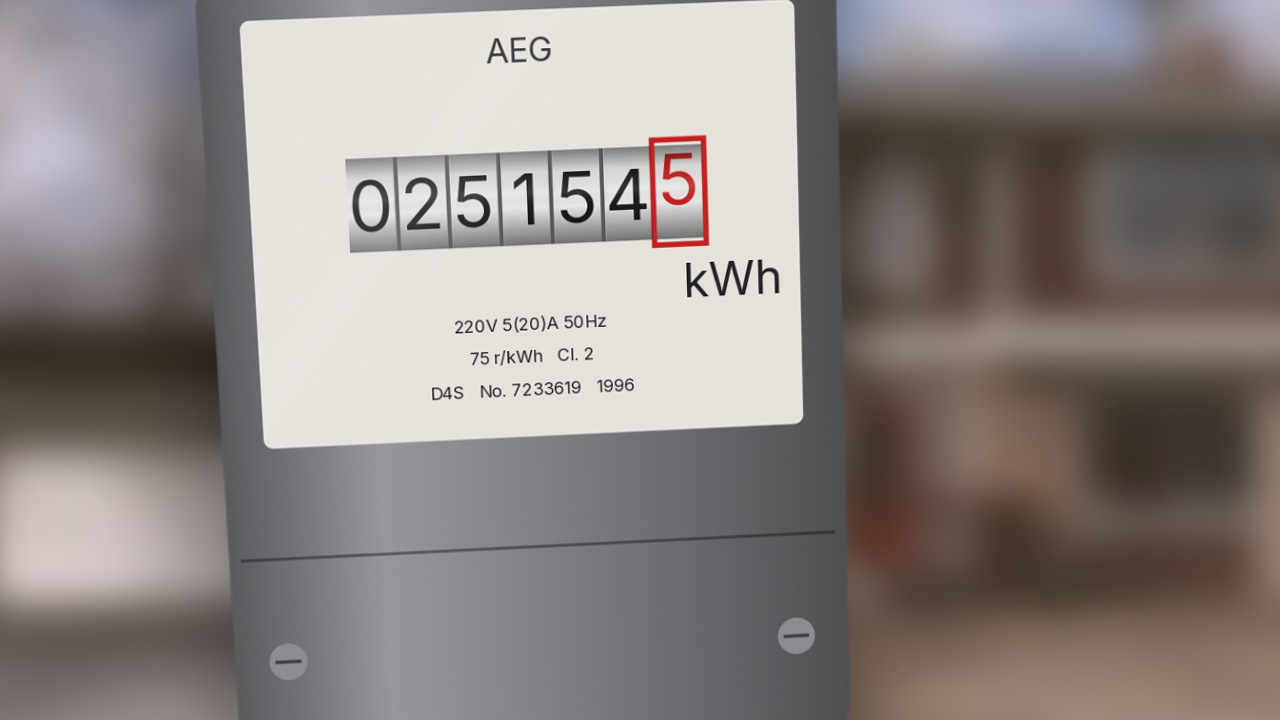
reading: 25154.5 (kWh)
